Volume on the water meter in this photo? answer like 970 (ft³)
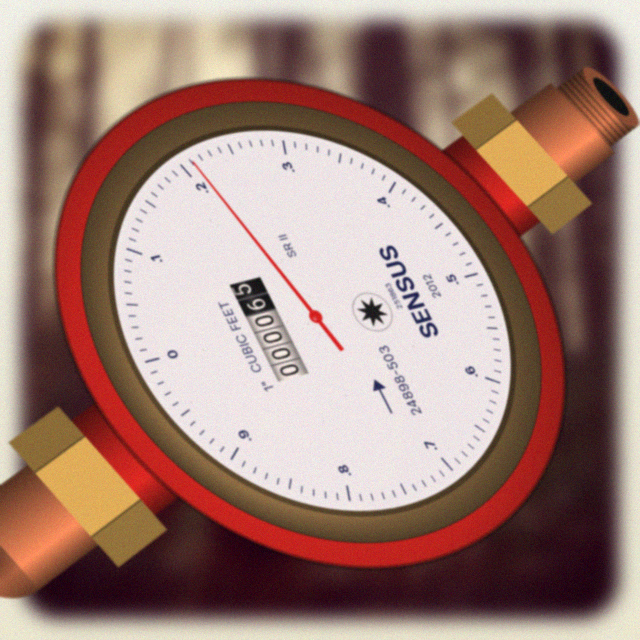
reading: 65.21 (ft³)
